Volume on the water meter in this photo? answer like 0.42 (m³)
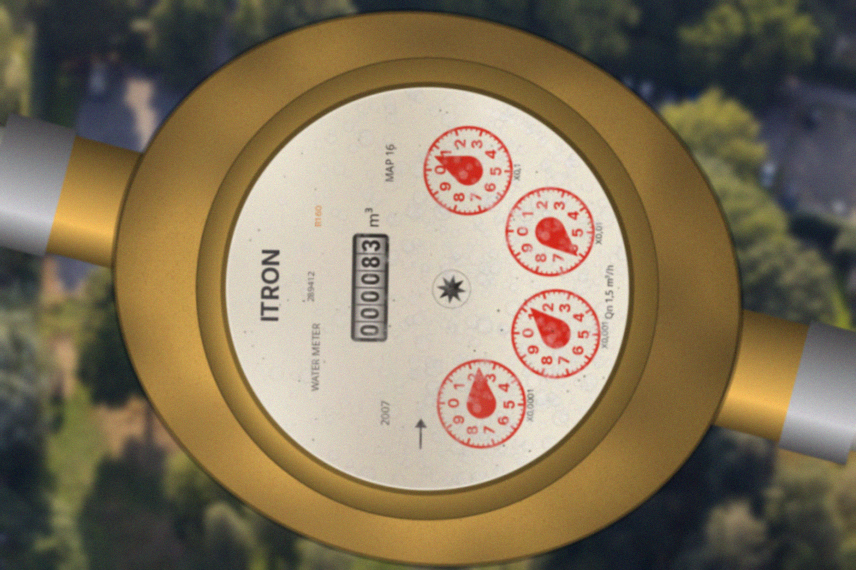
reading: 83.0612 (m³)
